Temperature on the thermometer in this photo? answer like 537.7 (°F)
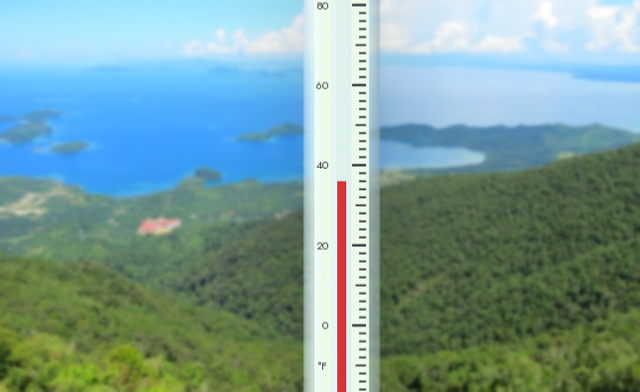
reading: 36 (°F)
